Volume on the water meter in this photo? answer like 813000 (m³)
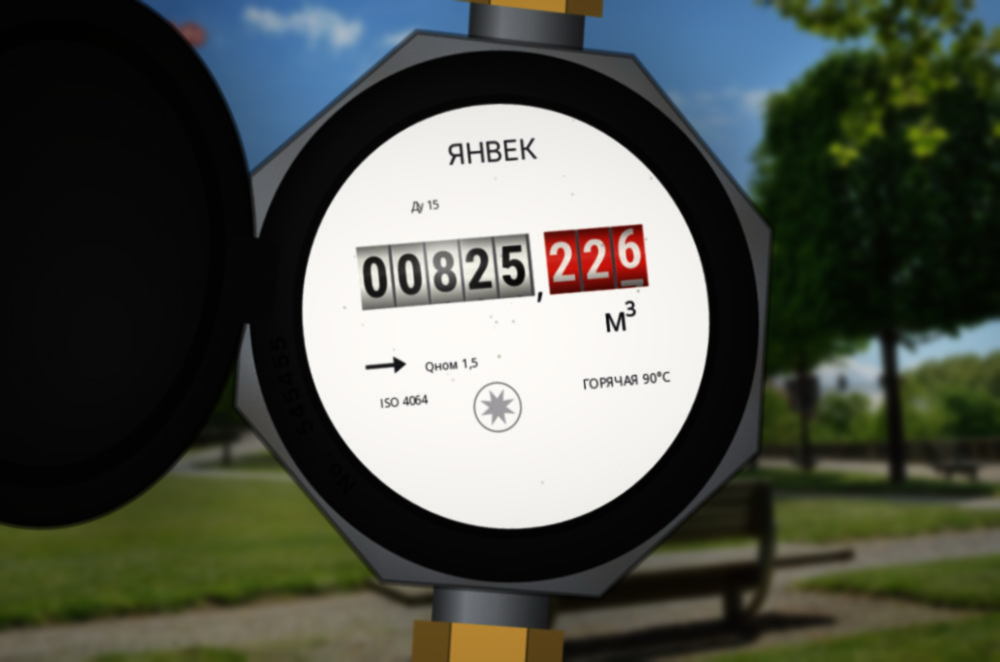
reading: 825.226 (m³)
